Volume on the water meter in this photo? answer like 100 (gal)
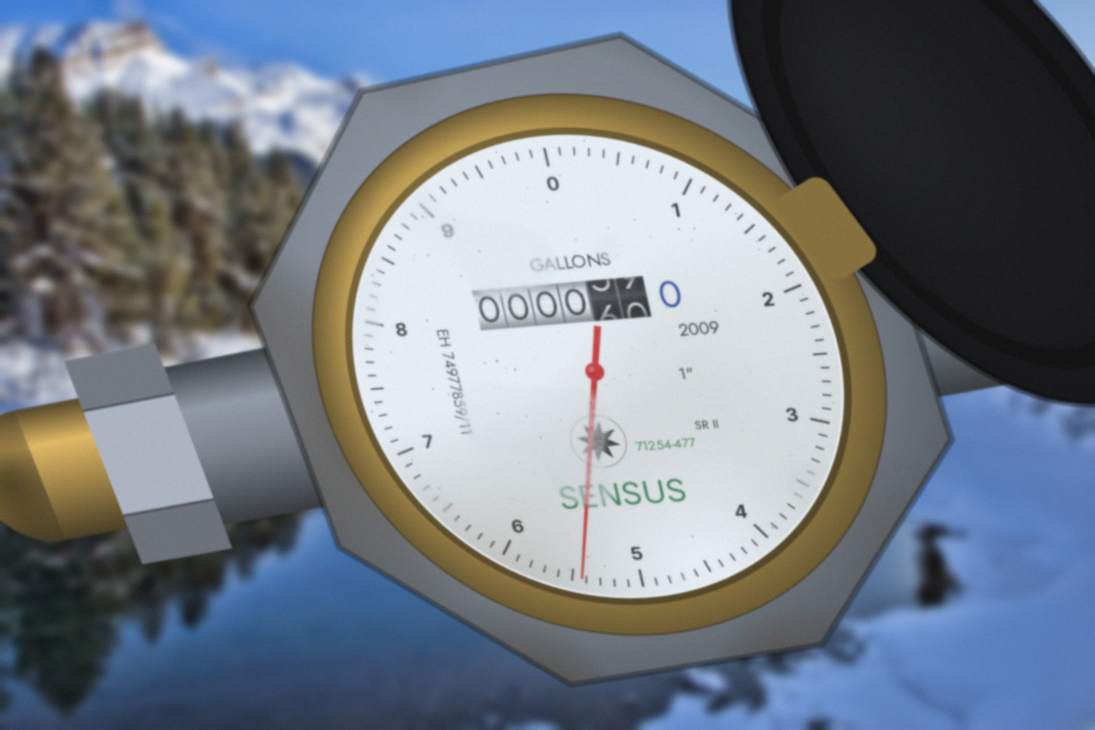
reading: 595.4 (gal)
